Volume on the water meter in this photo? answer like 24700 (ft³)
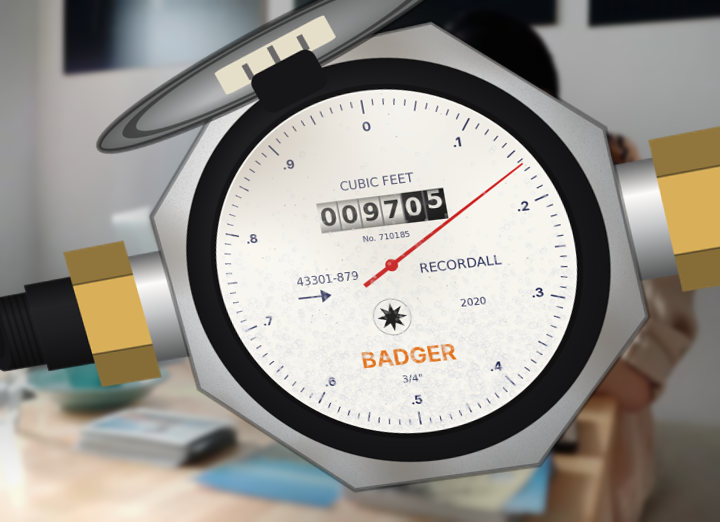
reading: 9705.16 (ft³)
